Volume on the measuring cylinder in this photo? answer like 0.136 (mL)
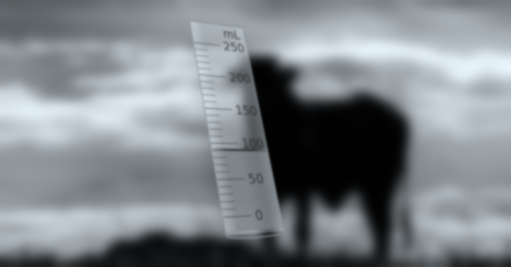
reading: 90 (mL)
